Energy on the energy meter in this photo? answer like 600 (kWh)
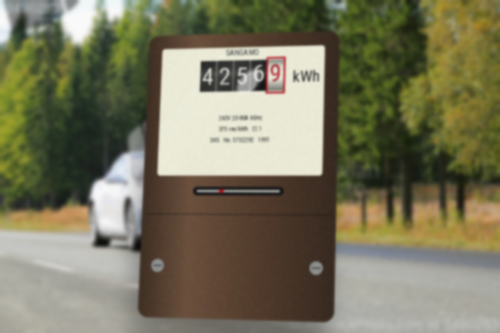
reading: 4256.9 (kWh)
